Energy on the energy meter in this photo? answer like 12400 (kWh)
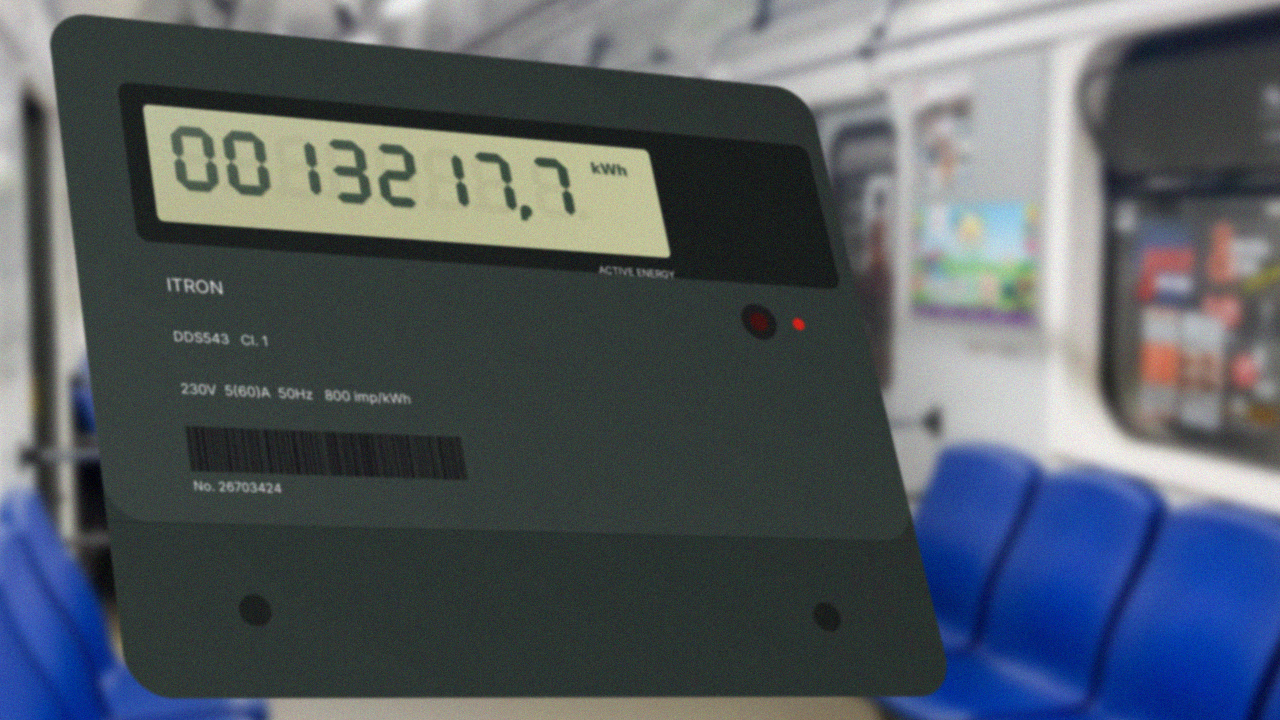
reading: 13217.7 (kWh)
